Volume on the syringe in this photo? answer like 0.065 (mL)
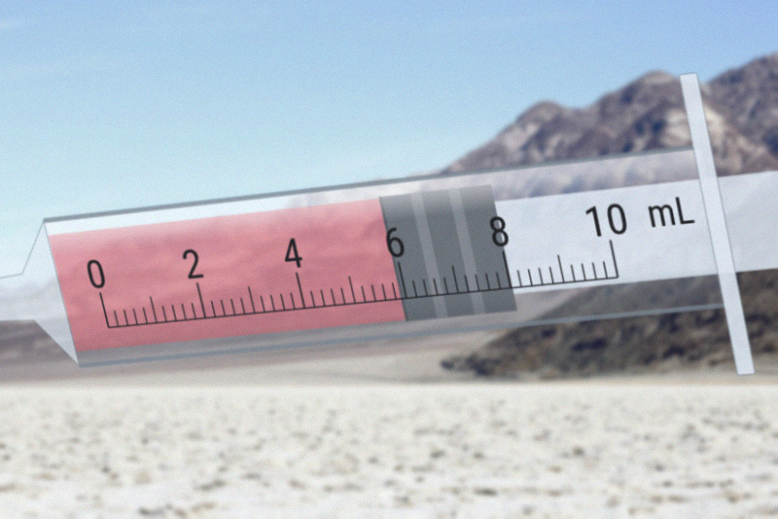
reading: 5.9 (mL)
